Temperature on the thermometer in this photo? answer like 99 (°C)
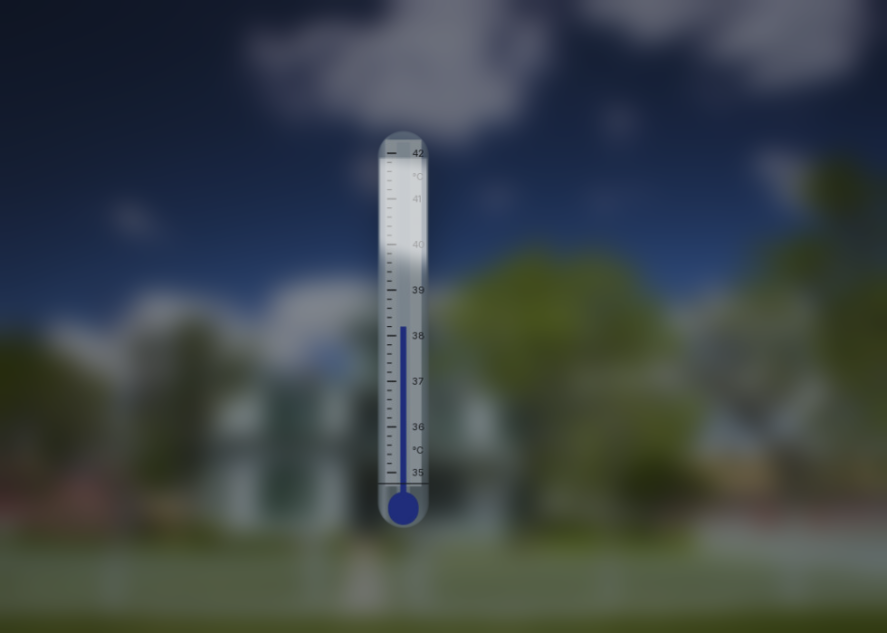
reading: 38.2 (°C)
